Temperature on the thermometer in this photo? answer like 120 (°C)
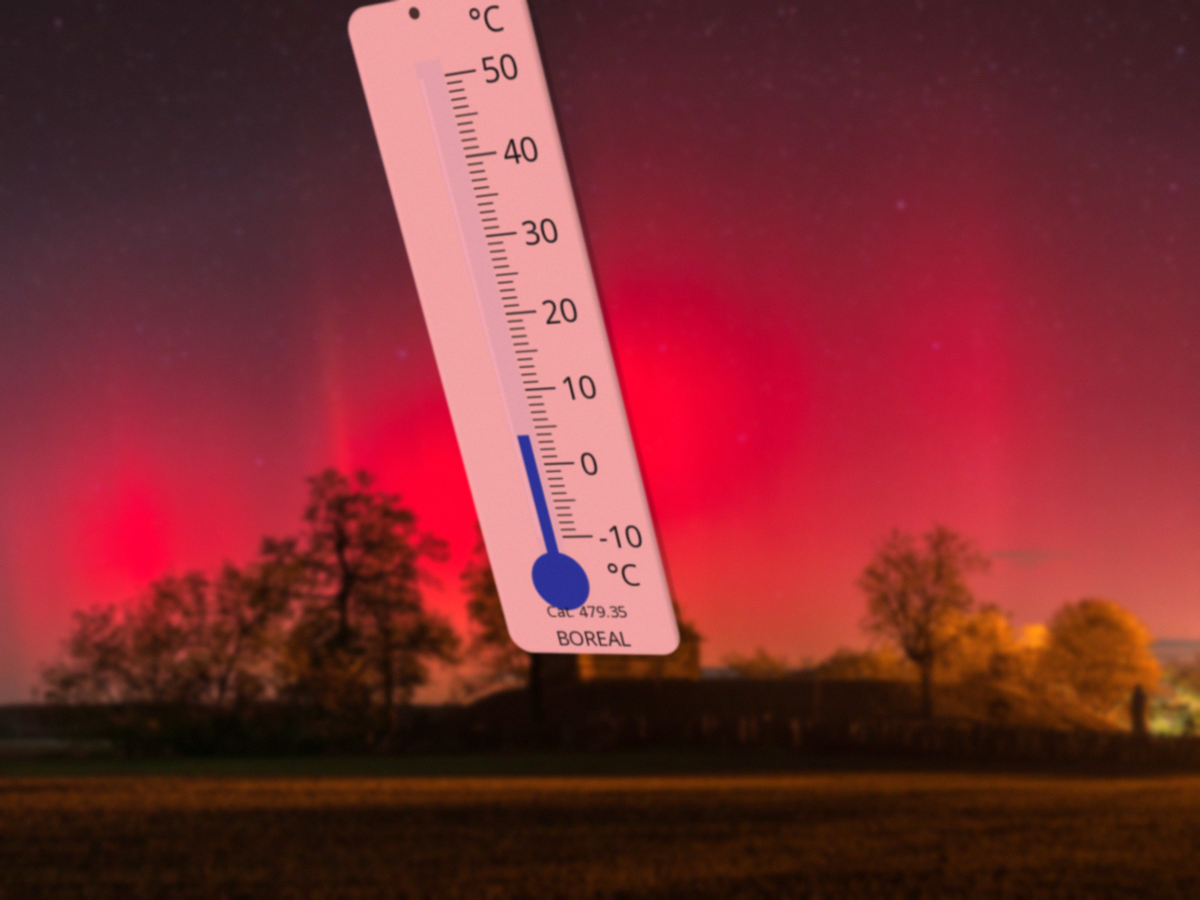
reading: 4 (°C)
